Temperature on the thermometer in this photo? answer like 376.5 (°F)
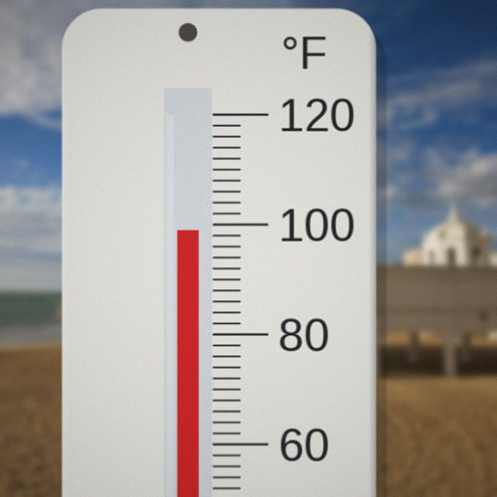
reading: 99 (°F)
